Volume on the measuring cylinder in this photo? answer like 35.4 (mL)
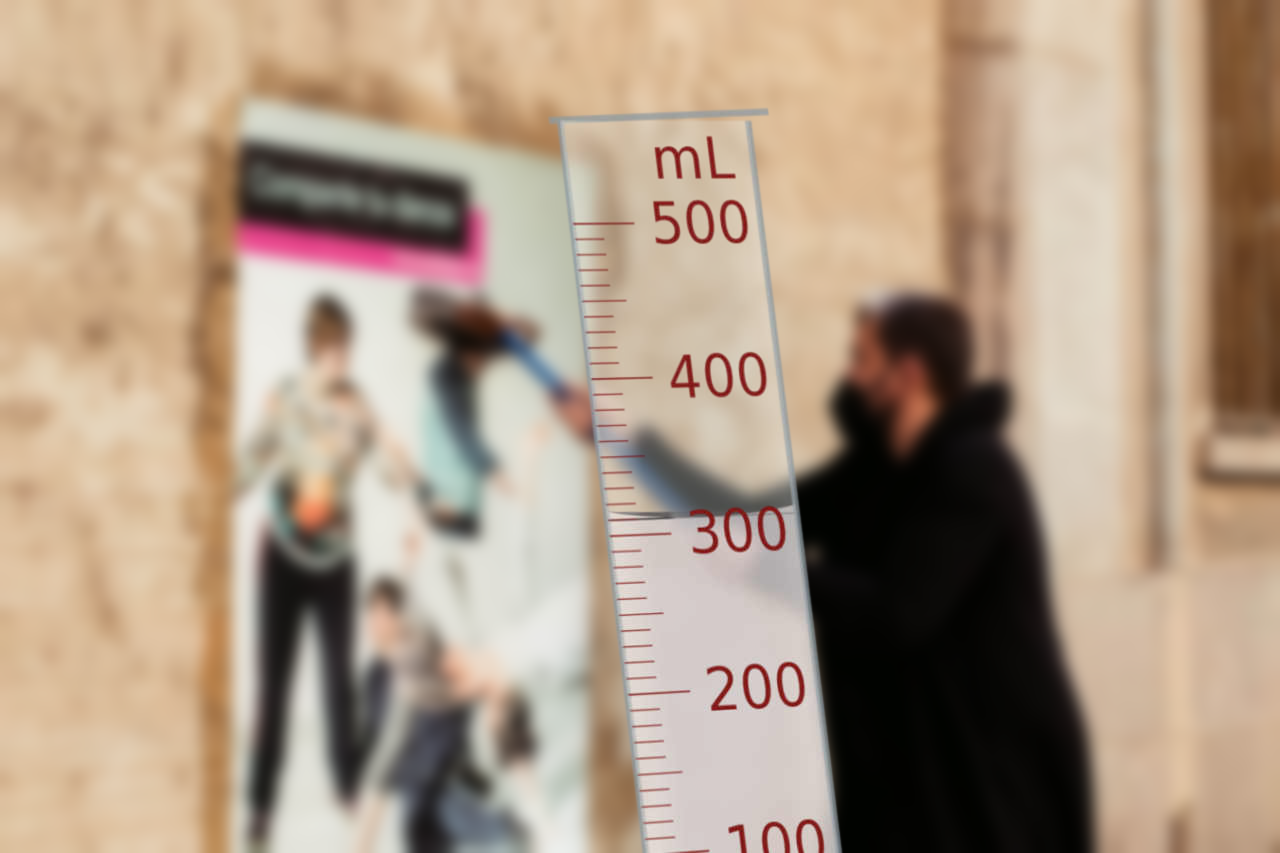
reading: 310 (mL)
